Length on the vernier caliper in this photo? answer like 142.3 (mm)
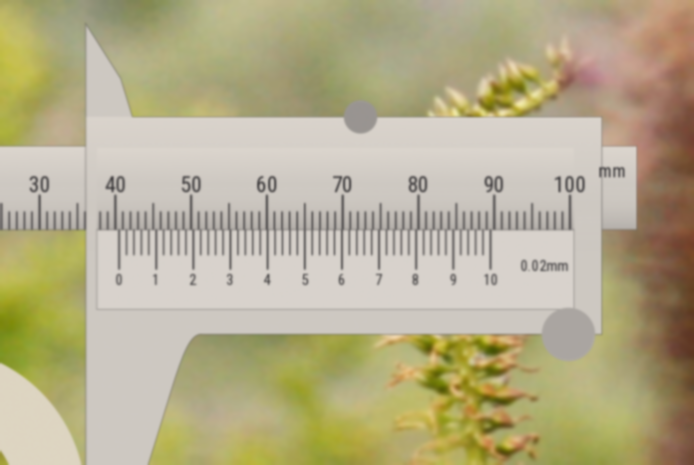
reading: 40.5 (mm)
